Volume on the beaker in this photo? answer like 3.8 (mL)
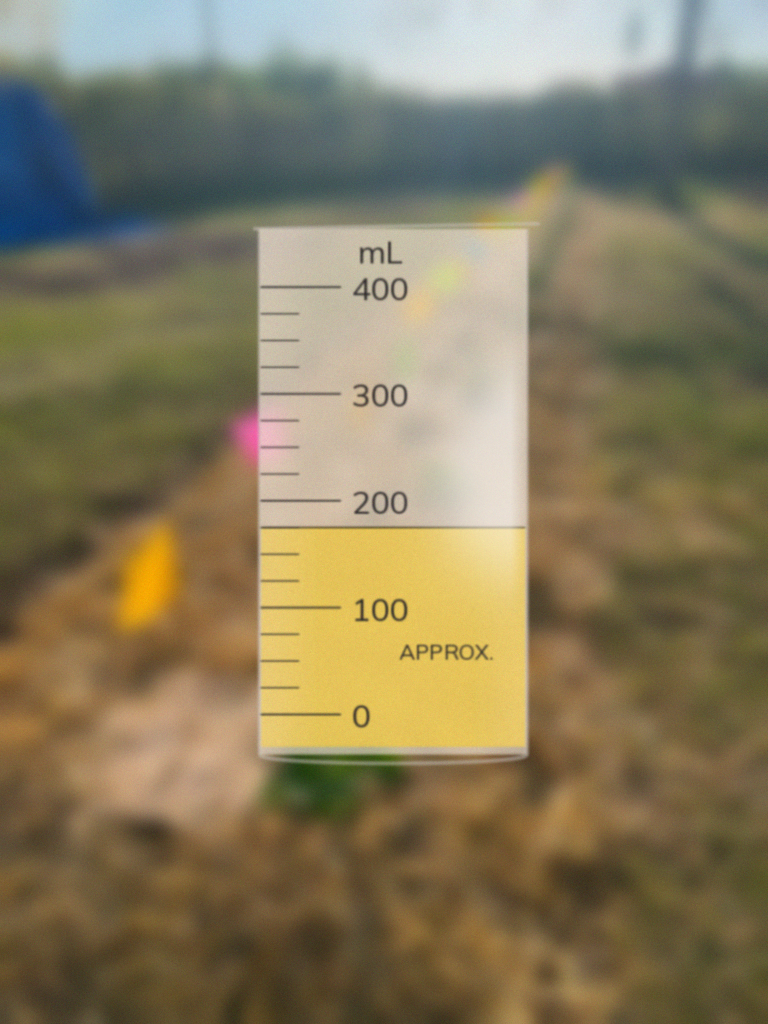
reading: 175 (mL)
